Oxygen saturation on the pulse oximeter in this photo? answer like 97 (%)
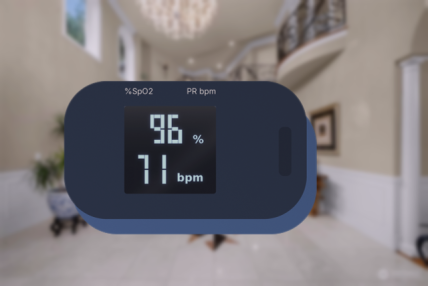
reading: 96 (%)
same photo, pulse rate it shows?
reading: 71 (bpm)
